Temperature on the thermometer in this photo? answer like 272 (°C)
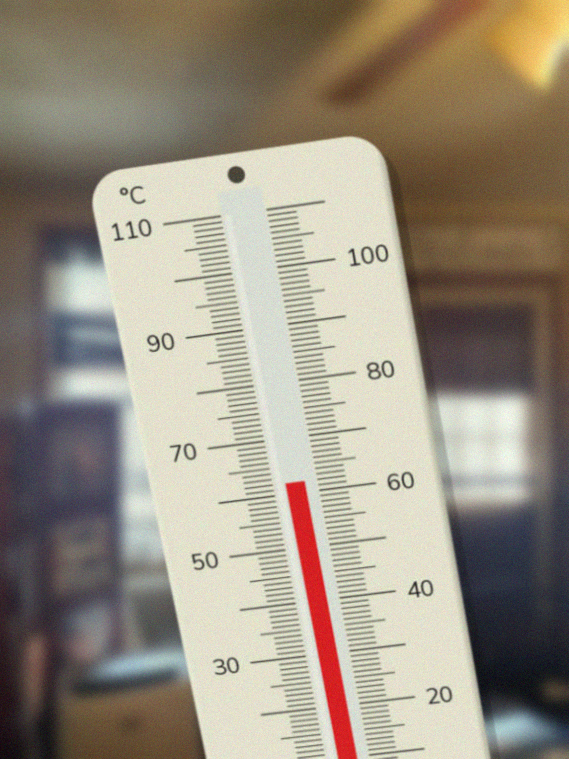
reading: 62 (°C)
